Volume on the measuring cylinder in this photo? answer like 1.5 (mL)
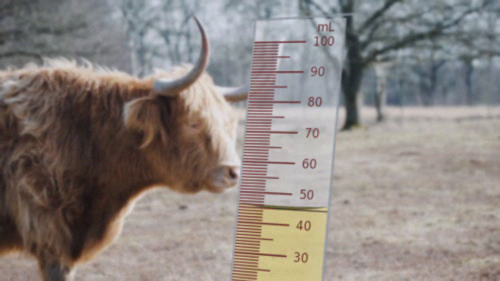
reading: 45 (mL)
